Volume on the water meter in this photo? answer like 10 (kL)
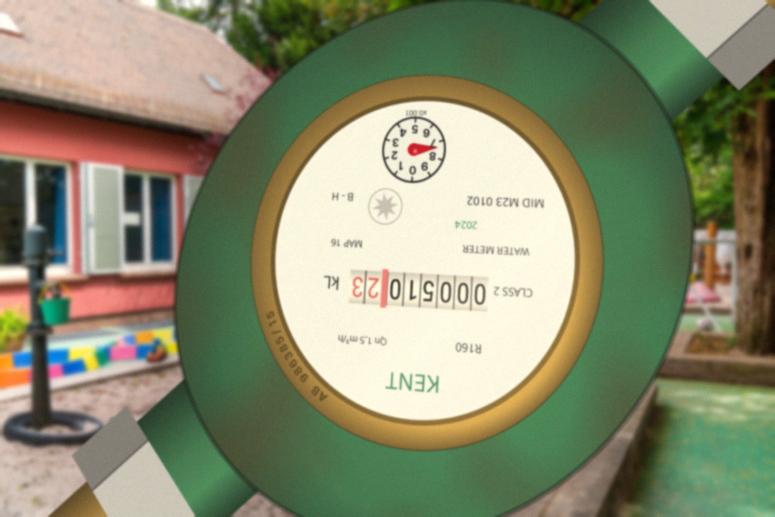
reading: 510.237 (kL)
